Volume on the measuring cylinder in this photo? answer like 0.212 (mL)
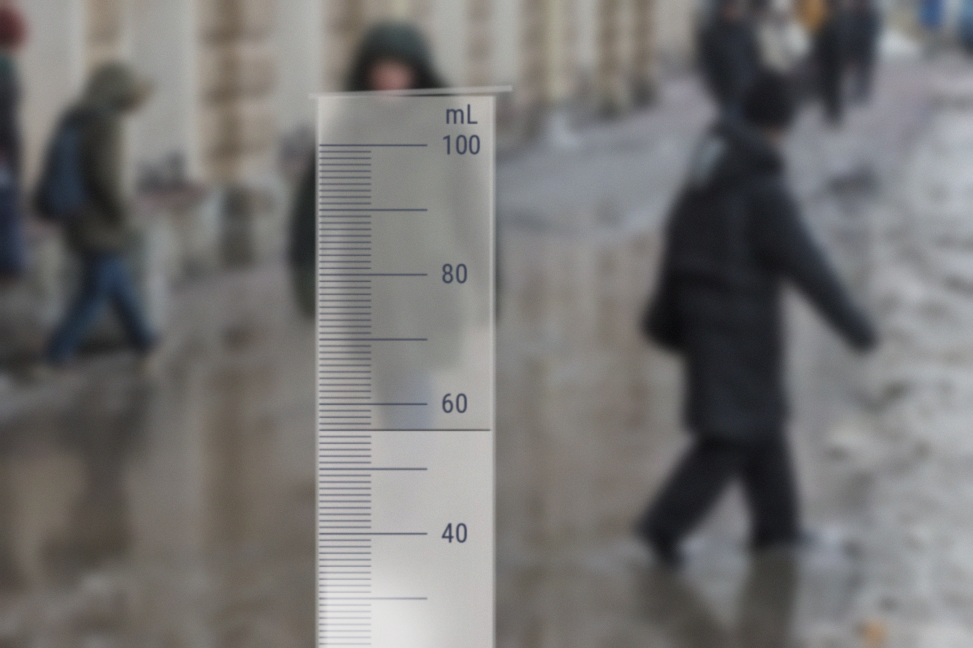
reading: 56 (mL)
